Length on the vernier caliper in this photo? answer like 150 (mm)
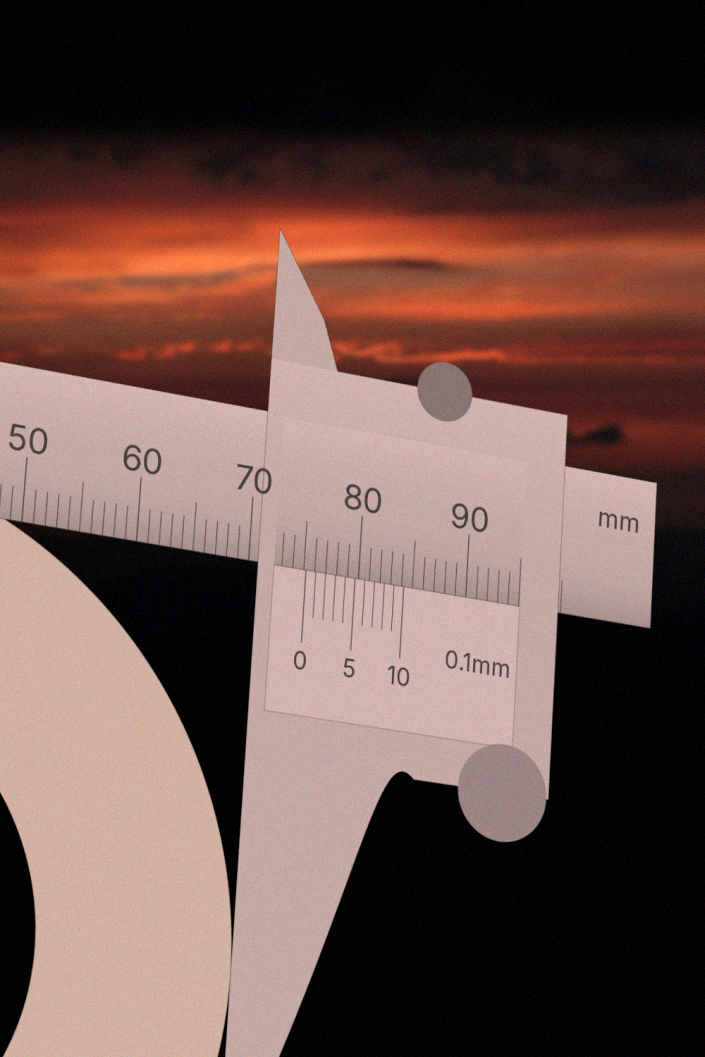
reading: 75.2 (mm)
